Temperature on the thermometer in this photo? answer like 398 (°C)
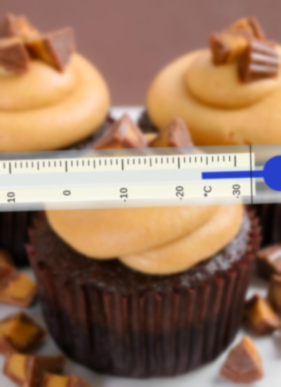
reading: -24 (°C)
